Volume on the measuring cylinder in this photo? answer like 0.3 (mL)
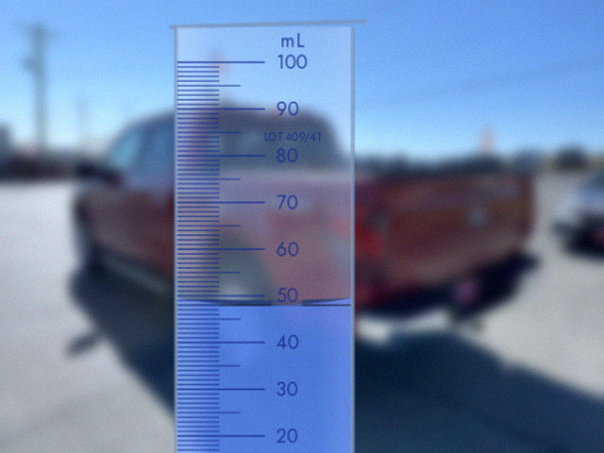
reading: 48 (mL)
